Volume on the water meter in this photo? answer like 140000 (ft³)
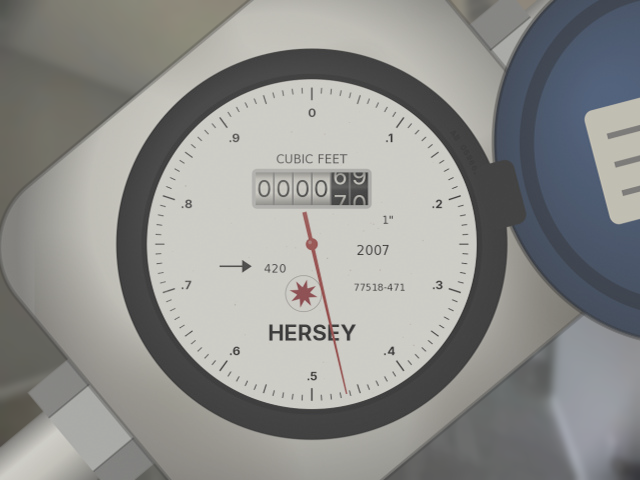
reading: 69.46 (ft³)
